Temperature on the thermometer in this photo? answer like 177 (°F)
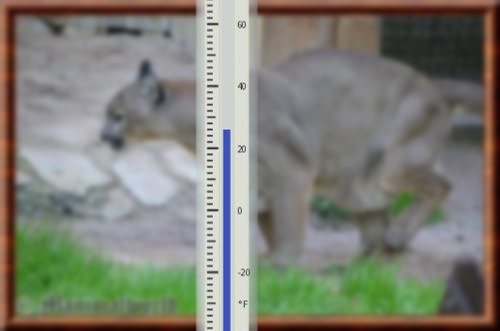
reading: 26 (°F)
